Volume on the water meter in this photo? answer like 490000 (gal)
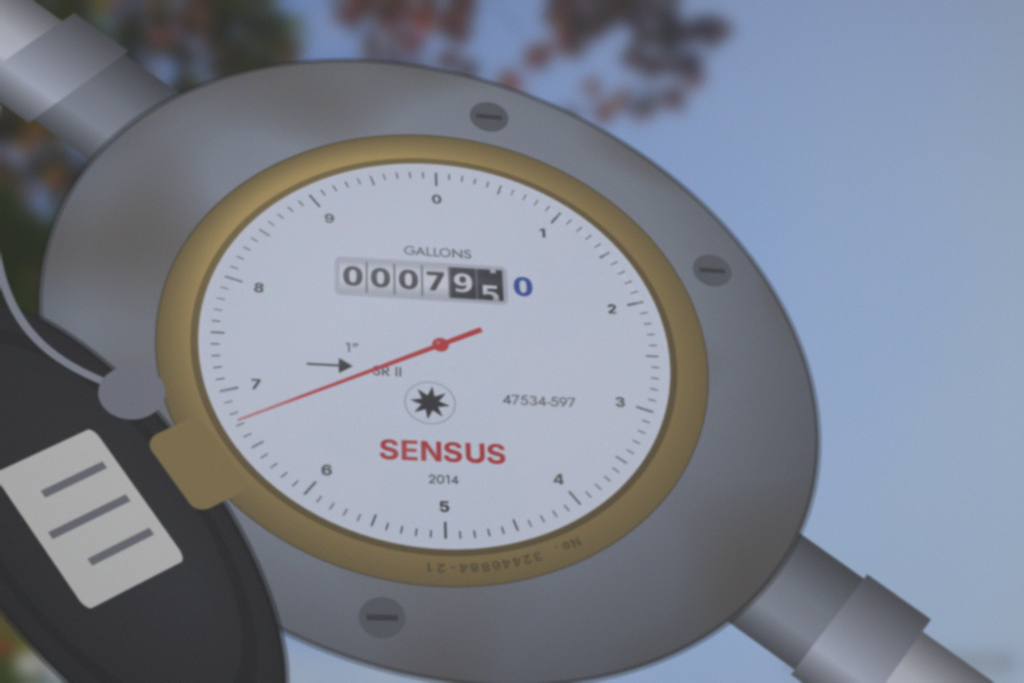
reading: 7946.7 (gal)
